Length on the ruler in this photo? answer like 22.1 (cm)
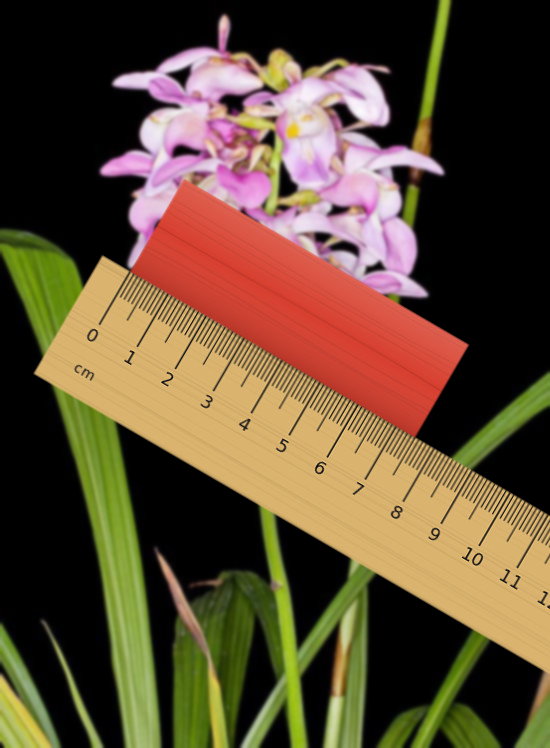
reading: 7.5 (cm)
